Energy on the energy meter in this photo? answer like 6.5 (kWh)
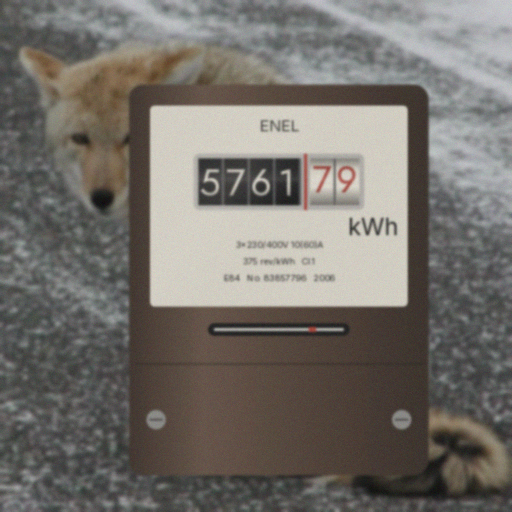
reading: 5761.79 (kWh)
